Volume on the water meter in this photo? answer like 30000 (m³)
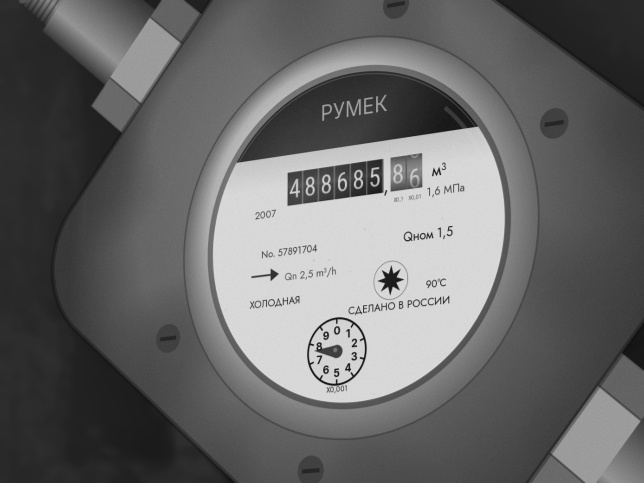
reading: 488685.857 (m³)
